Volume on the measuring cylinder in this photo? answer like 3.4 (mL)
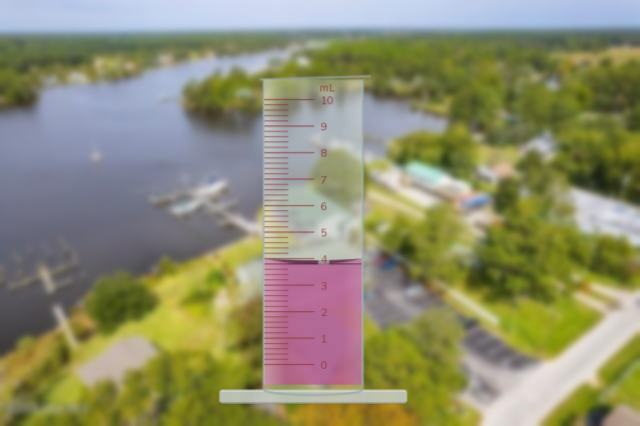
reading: 3.8 (mL)
